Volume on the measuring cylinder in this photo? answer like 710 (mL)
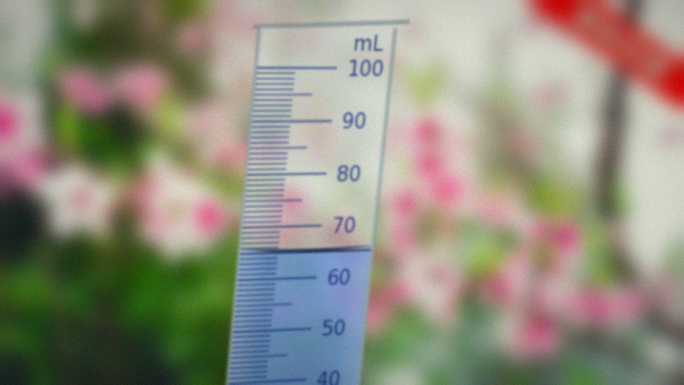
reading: 65 (mL)
